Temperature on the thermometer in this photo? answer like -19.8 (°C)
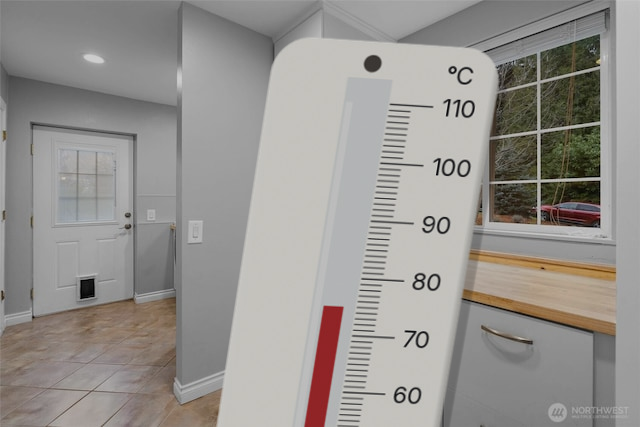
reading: 75 (°C)
